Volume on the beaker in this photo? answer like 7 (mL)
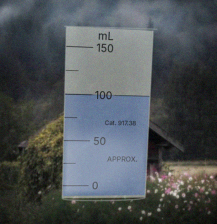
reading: 100 (mL)
